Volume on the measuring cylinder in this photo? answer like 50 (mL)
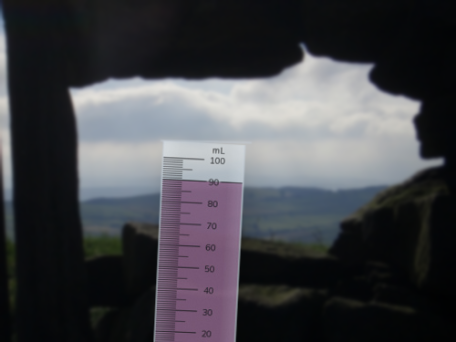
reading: 90 (mL)
